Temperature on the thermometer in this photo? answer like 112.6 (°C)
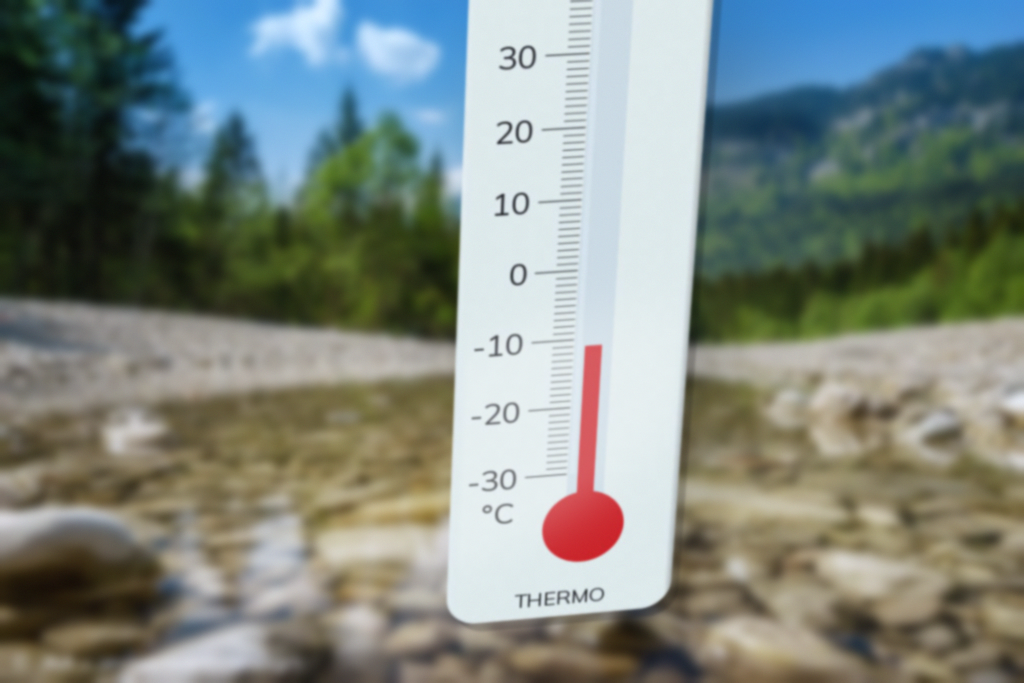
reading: -11 (°C)
